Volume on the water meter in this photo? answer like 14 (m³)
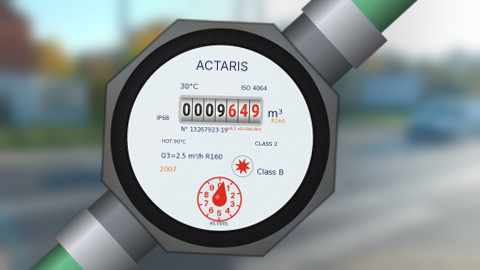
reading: 9.6490 (m³)
